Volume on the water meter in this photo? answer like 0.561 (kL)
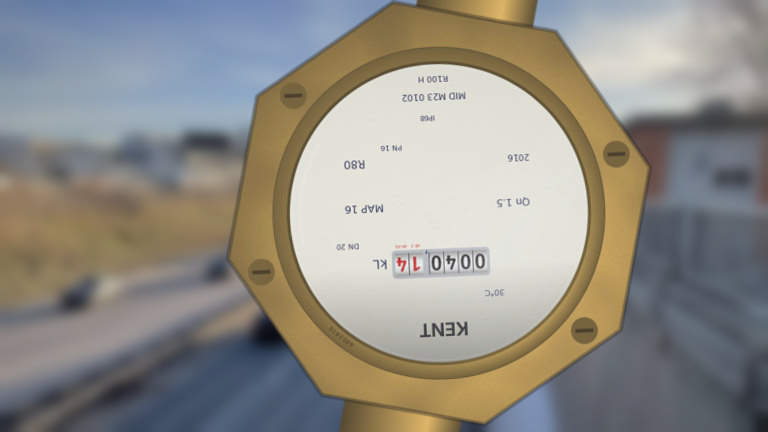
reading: 40.14 (kL)
